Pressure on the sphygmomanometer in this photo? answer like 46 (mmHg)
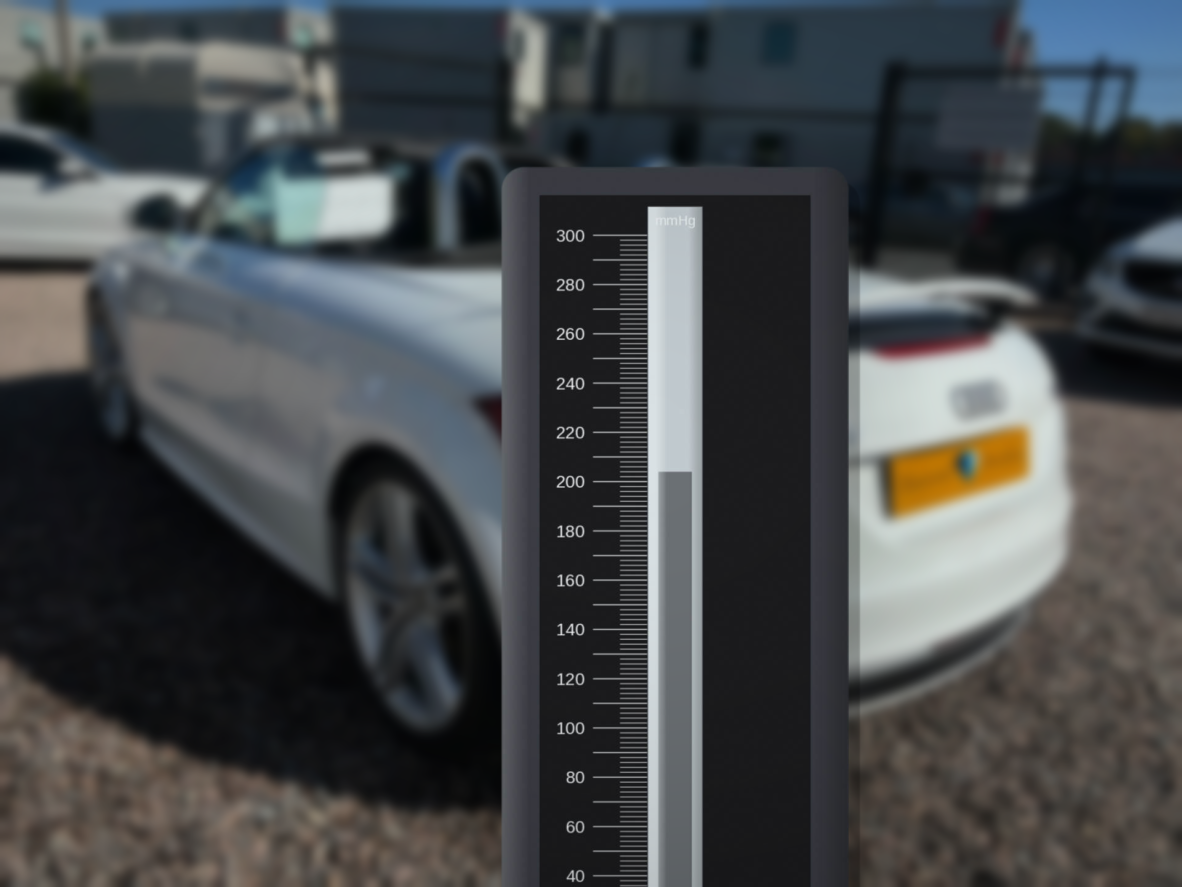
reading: 204 (mmHg)
